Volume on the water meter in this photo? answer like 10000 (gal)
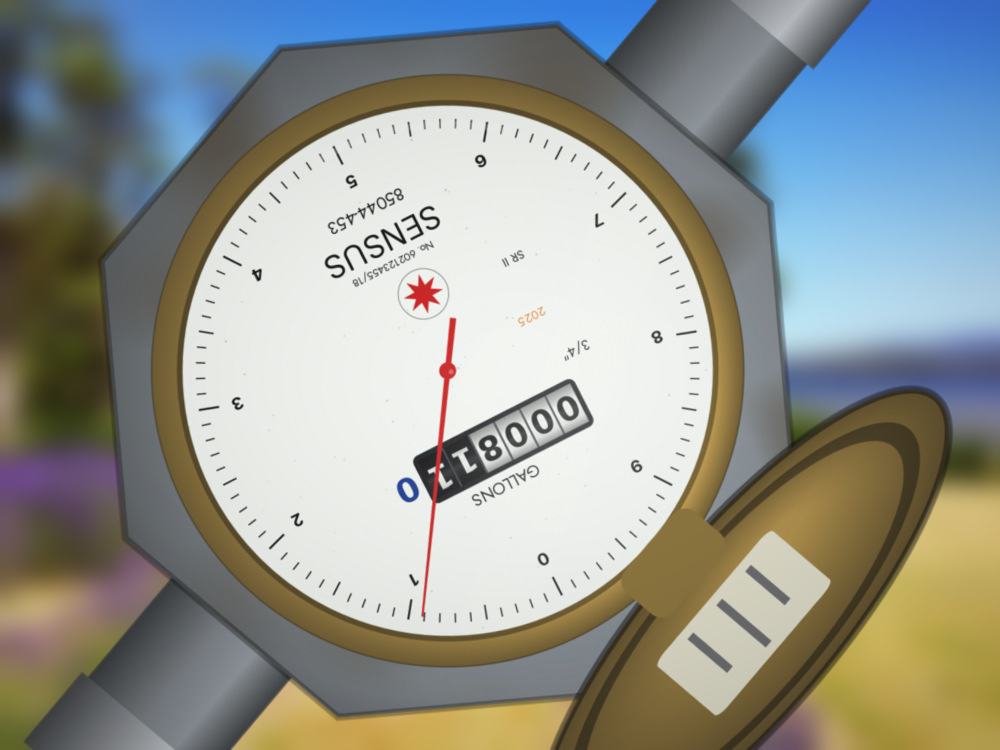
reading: 8110.9 (gal)
